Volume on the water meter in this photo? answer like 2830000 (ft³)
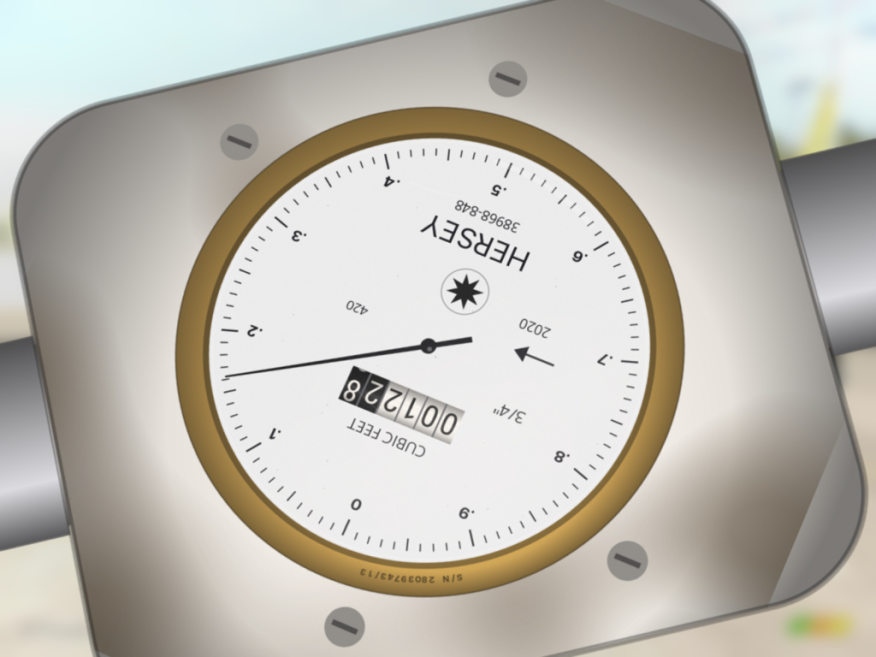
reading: 1228.16 (ft³)
